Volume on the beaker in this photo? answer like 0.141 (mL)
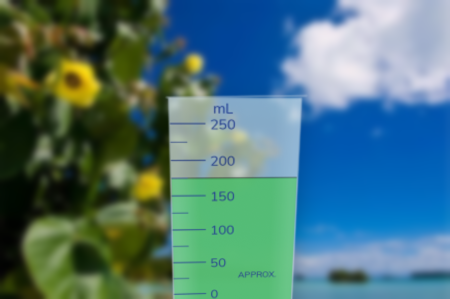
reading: 175 (mL)
